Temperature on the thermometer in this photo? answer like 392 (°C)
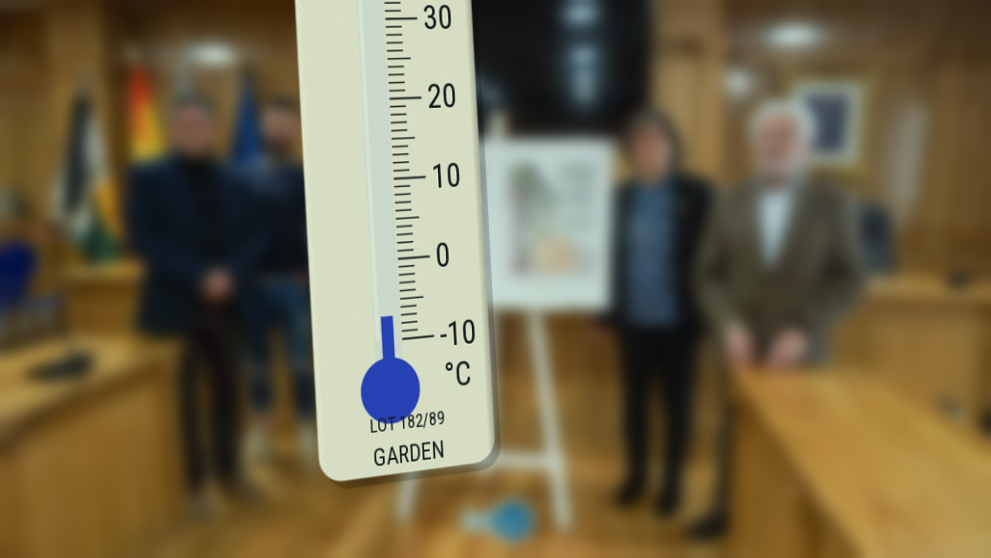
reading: -7 (°C)
